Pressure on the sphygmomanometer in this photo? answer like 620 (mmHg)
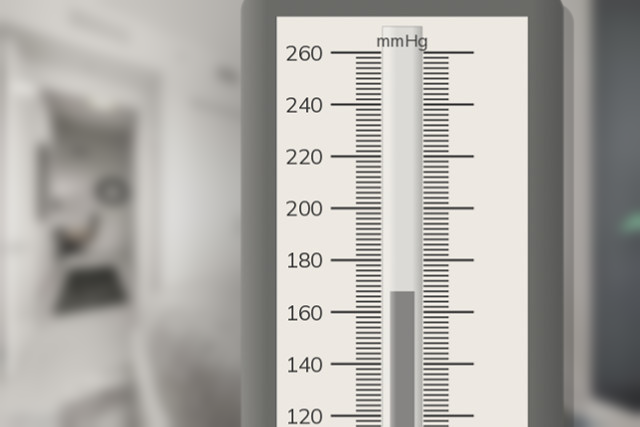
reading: 168 (mmHg)
